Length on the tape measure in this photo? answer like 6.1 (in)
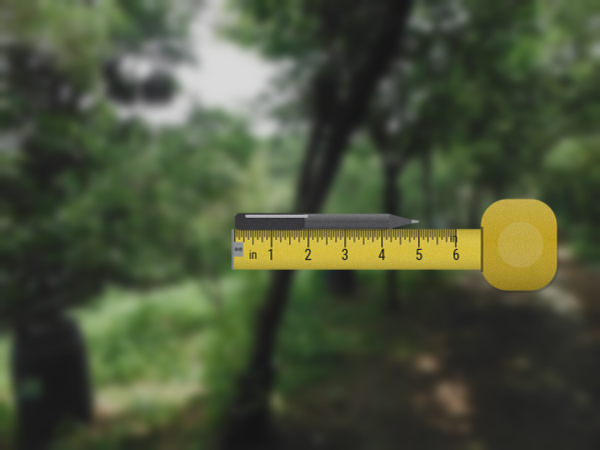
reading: 5 (in)
